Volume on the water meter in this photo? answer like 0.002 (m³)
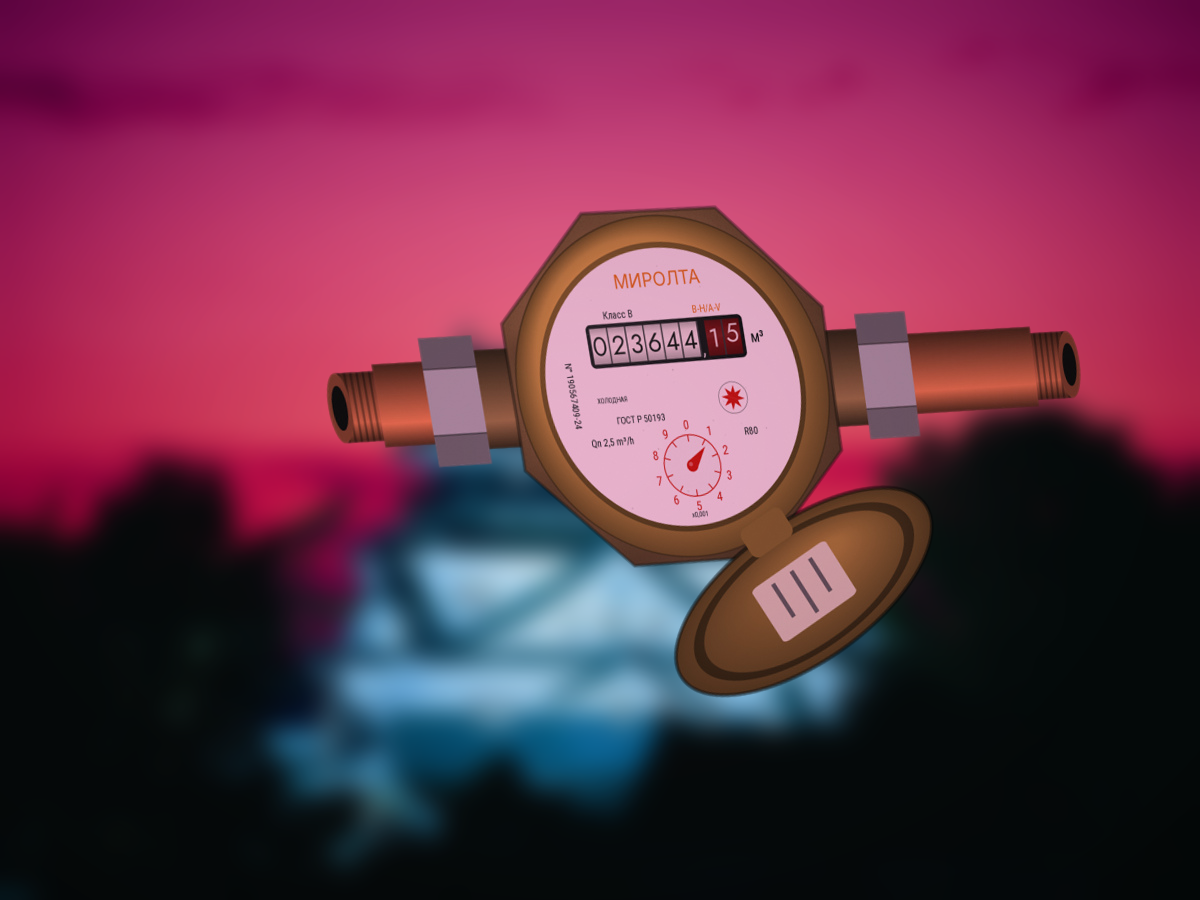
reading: 23644.151 (m³)
